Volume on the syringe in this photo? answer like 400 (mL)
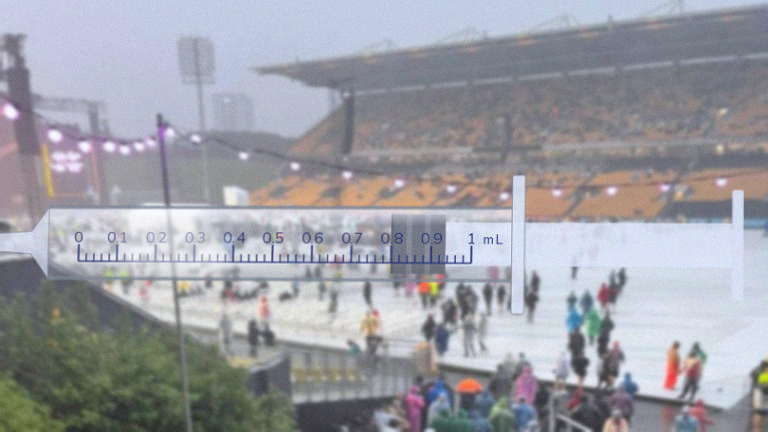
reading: 0.8 (mL)
